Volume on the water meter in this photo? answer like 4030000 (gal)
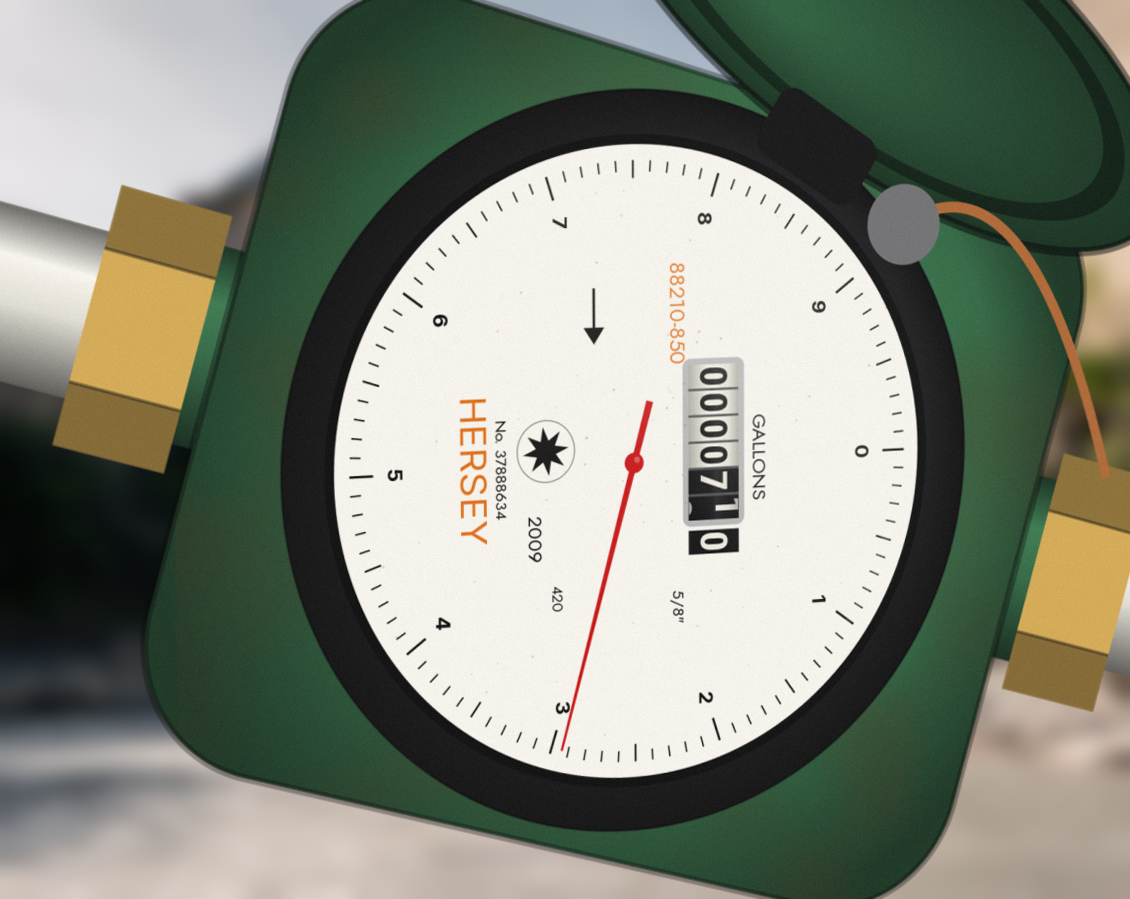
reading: 712.9 (gal)
